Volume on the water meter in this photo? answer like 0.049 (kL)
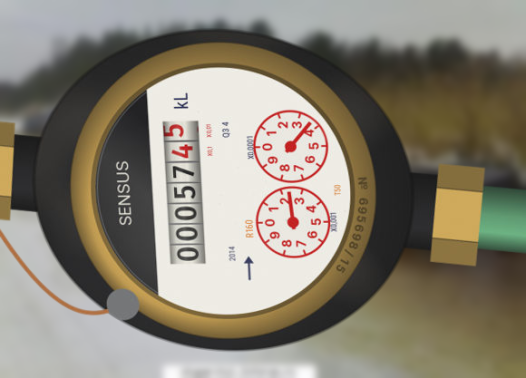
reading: 57.4523 (kL)
